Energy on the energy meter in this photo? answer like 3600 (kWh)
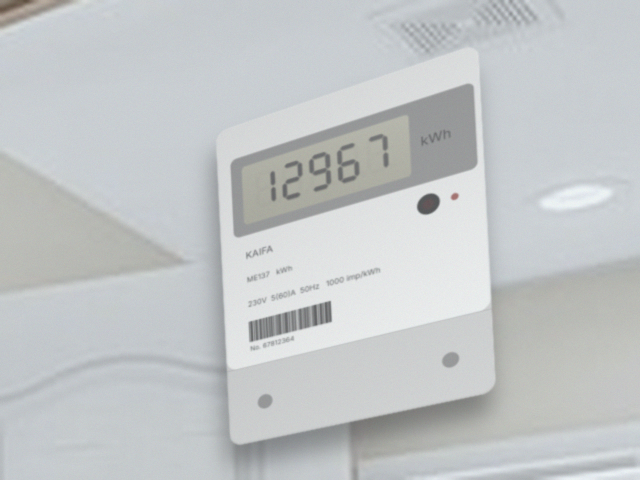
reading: 12967 (kWh)
